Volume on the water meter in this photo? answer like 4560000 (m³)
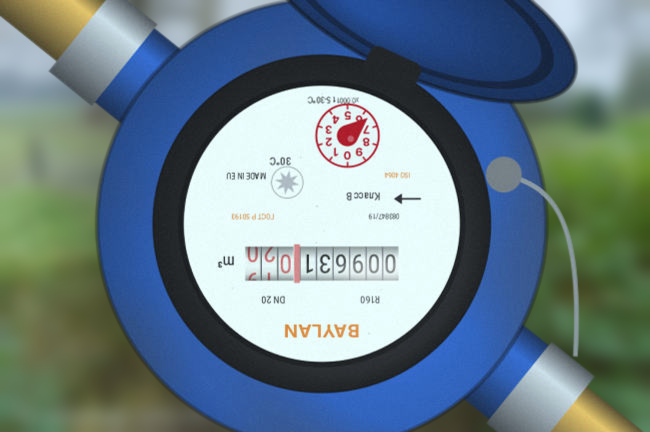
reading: 9631.0196 (m³)
